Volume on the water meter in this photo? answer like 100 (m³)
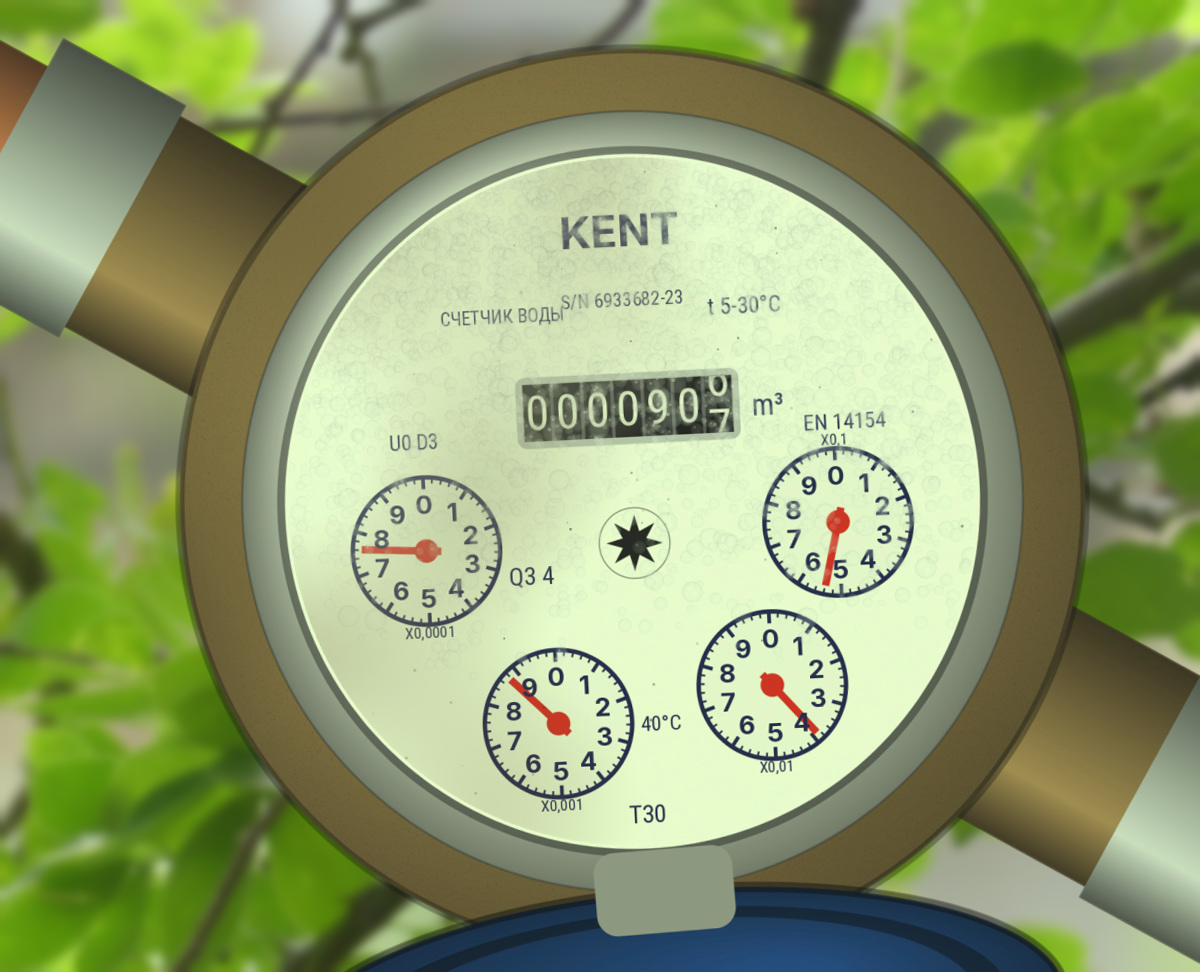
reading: 906.5387 (m³)
